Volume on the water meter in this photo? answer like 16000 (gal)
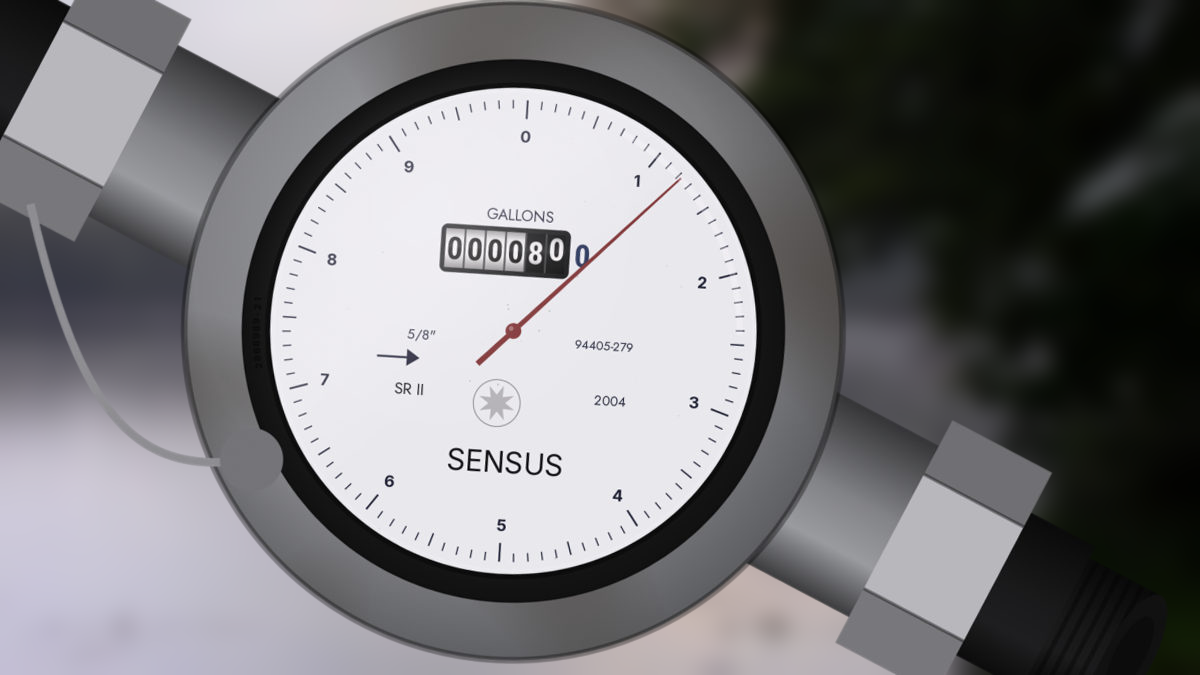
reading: 801.2 (gal)
